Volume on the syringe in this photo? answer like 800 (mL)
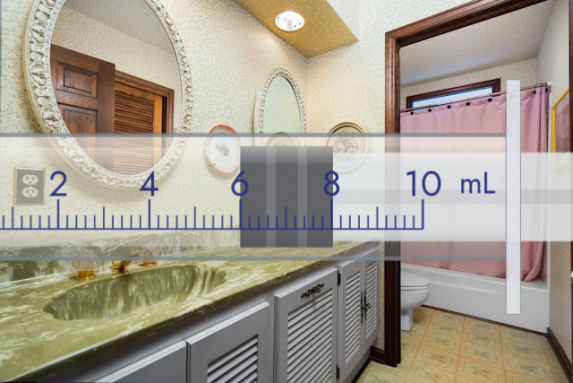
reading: 6 (mL)
